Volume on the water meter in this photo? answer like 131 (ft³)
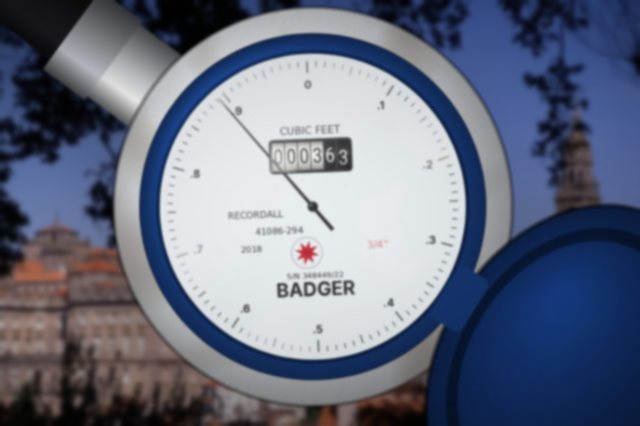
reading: 362.89 (ft³)
